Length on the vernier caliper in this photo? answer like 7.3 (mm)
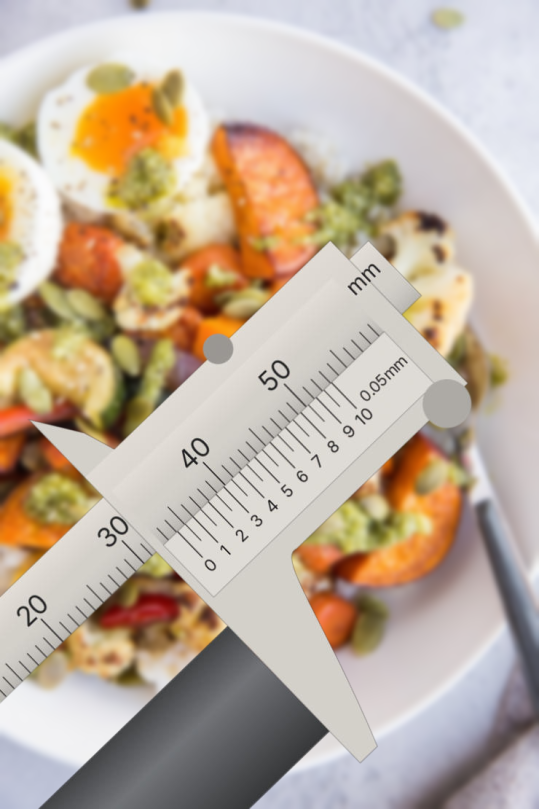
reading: 34.1 (mm)
